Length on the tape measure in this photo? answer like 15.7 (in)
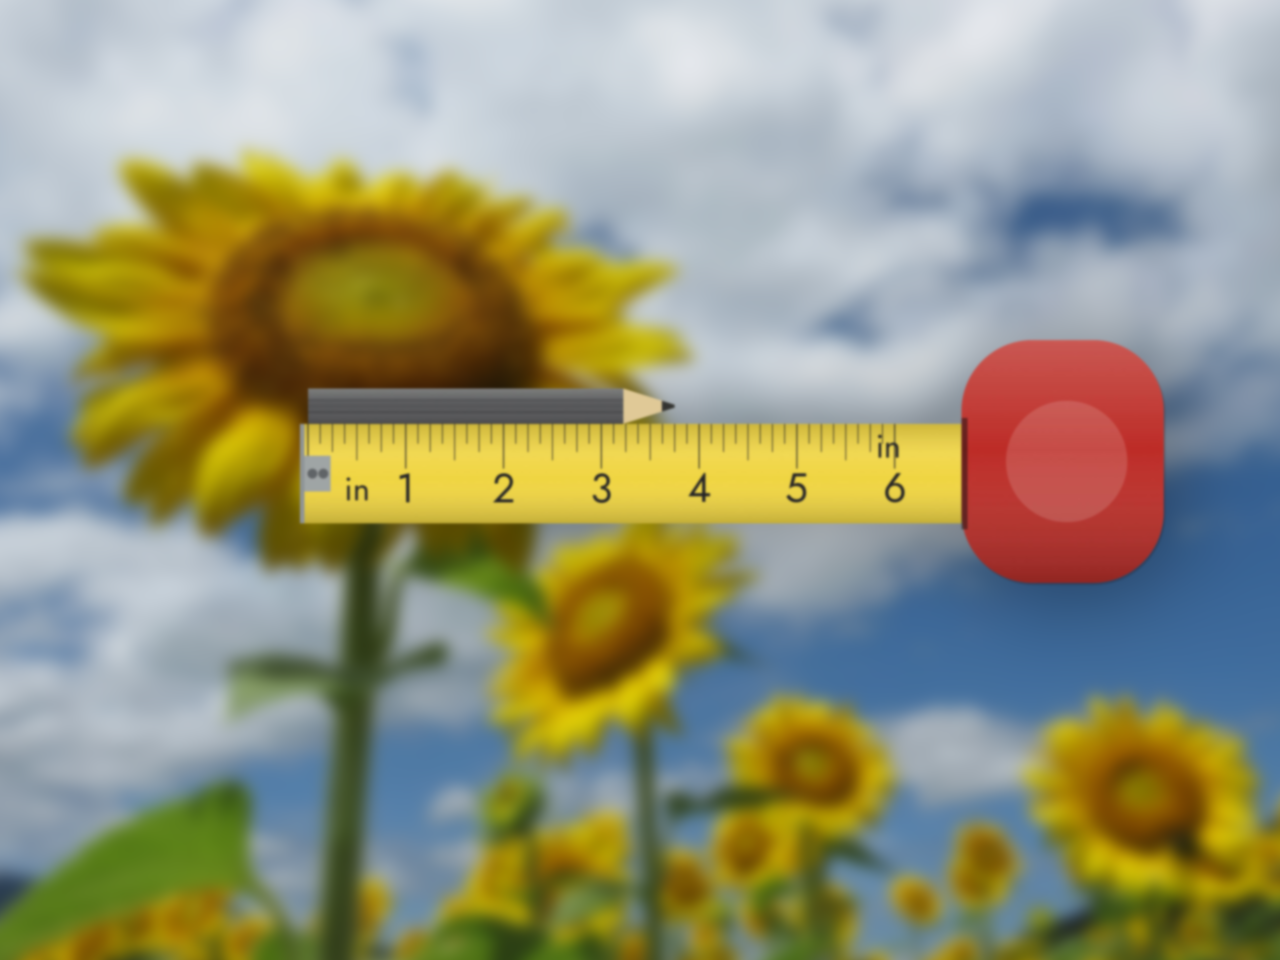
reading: 3.75 (in)
